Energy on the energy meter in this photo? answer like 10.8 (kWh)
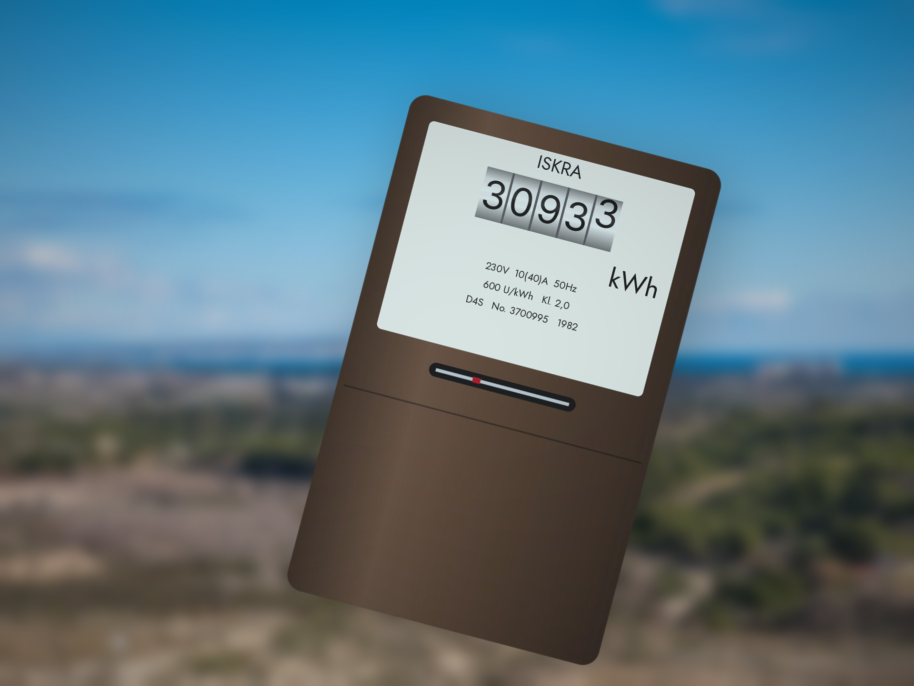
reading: 30933 (kWh)
